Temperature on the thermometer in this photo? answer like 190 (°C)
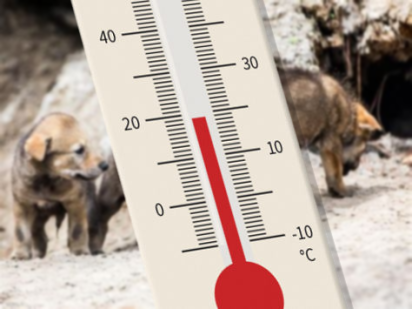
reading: 19 (°C)
